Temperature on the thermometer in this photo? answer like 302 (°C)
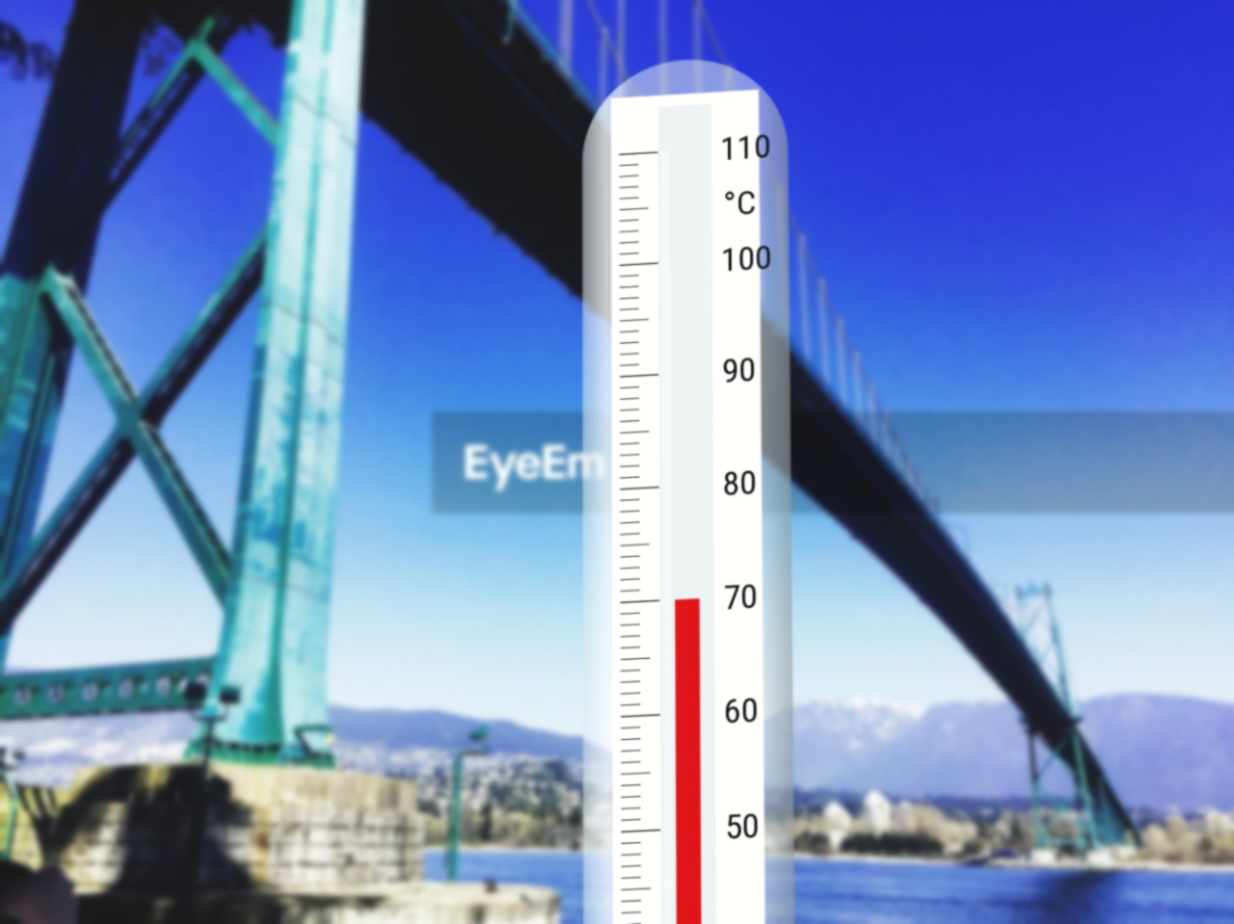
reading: 70 (°C)
